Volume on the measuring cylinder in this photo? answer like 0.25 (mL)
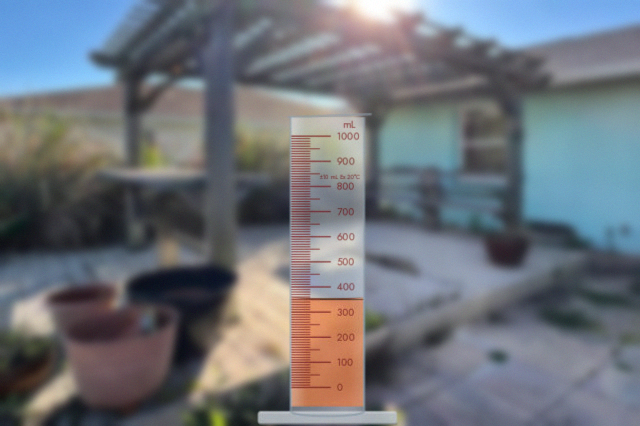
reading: 350 (mL)
